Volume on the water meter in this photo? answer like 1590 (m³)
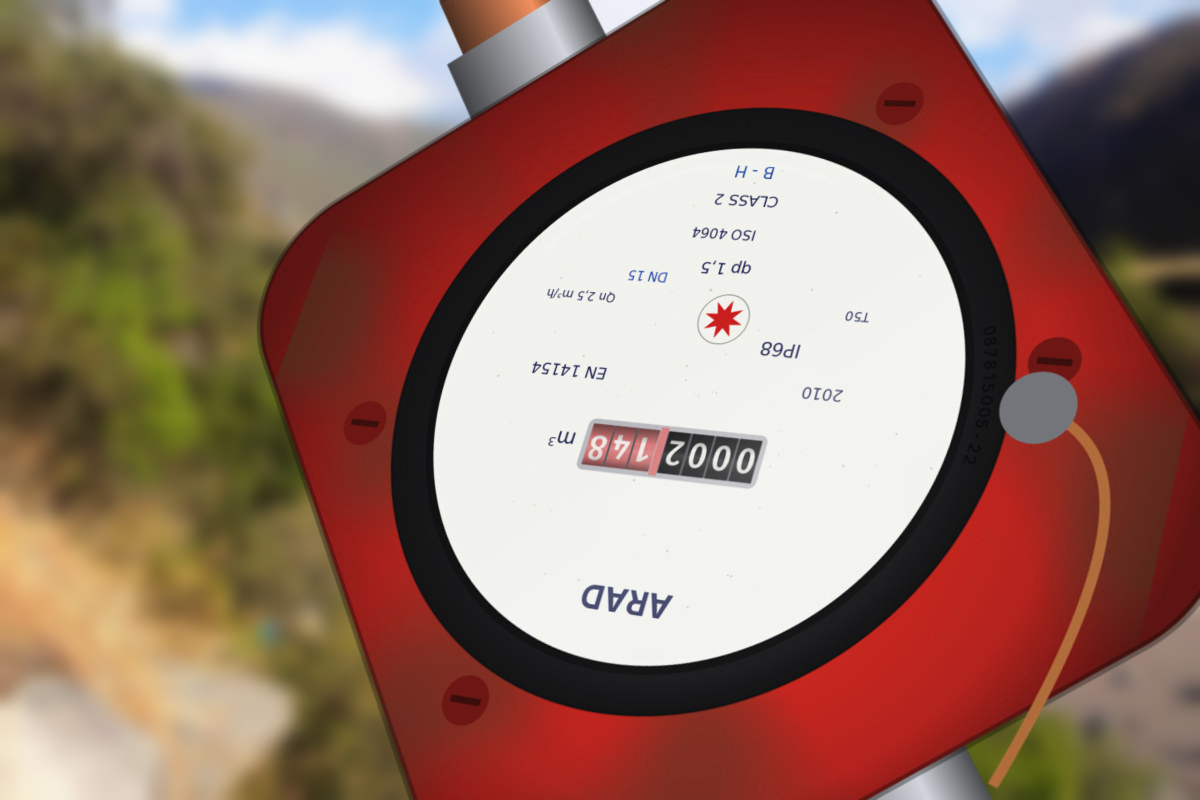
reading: 2.148 (m³)
